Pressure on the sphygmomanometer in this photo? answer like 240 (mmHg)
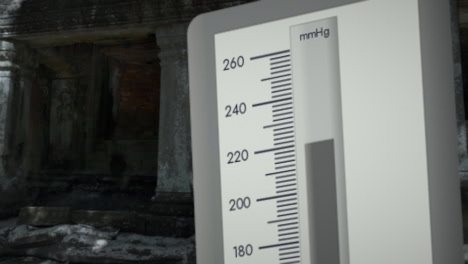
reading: 220 (mmHg)
